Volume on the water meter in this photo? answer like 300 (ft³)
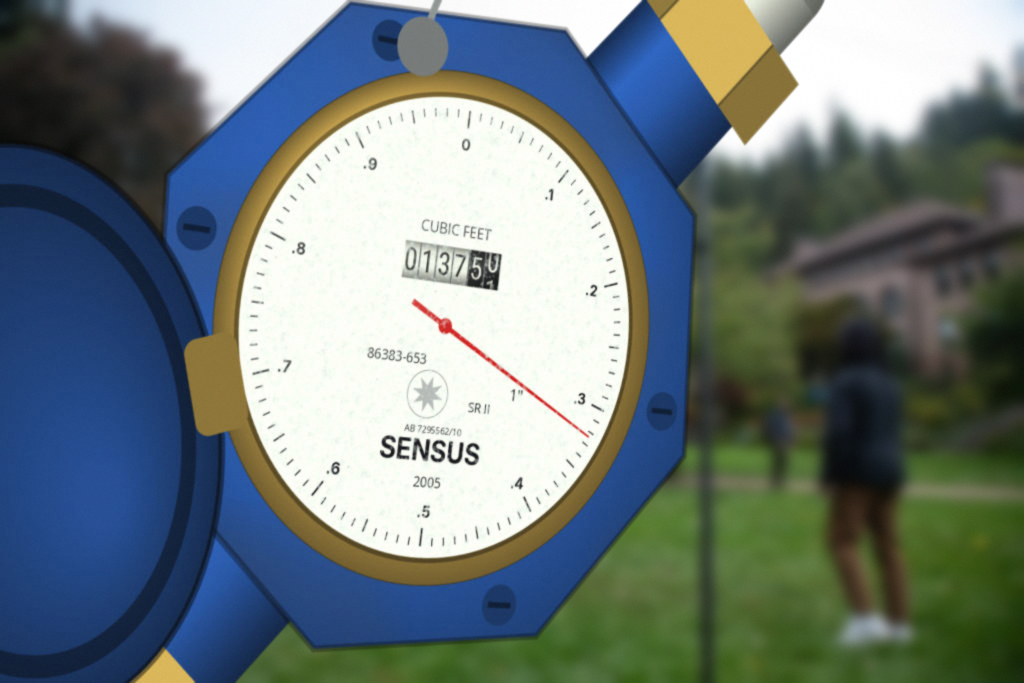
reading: 13750.32 (ft³)
